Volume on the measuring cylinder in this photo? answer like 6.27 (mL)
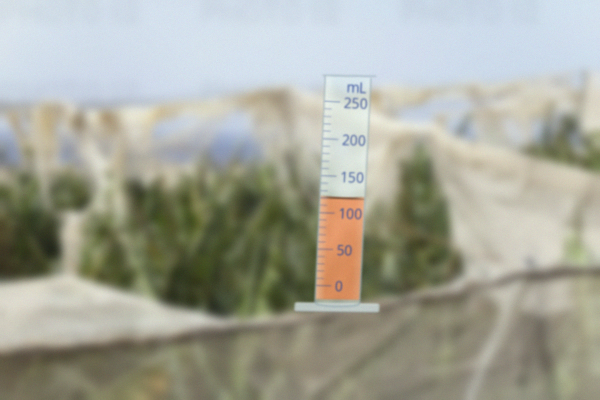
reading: 120 (mL)
